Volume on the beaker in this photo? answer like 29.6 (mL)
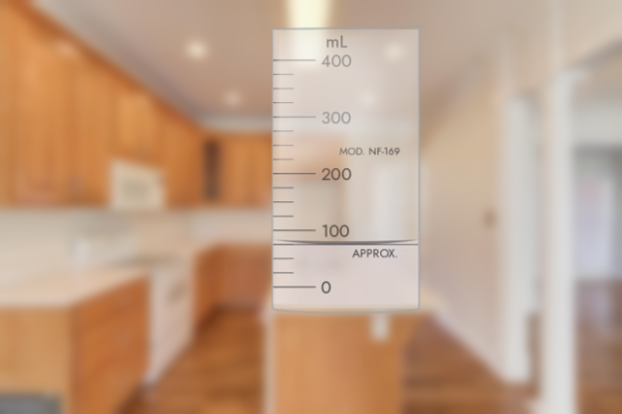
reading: 75 (mL)
